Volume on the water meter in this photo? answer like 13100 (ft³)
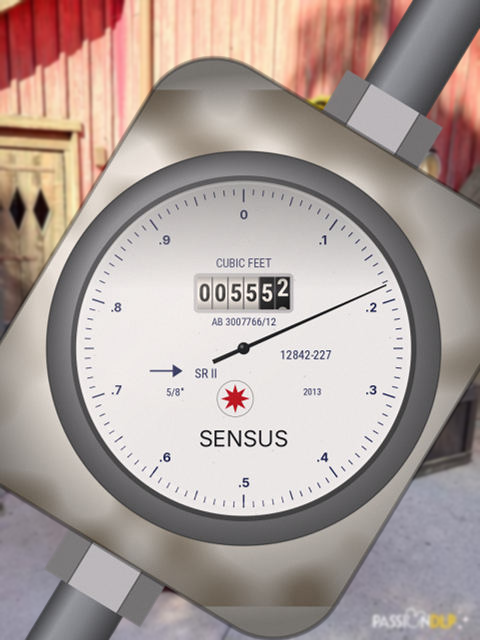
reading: 5552.18 (ft³)
